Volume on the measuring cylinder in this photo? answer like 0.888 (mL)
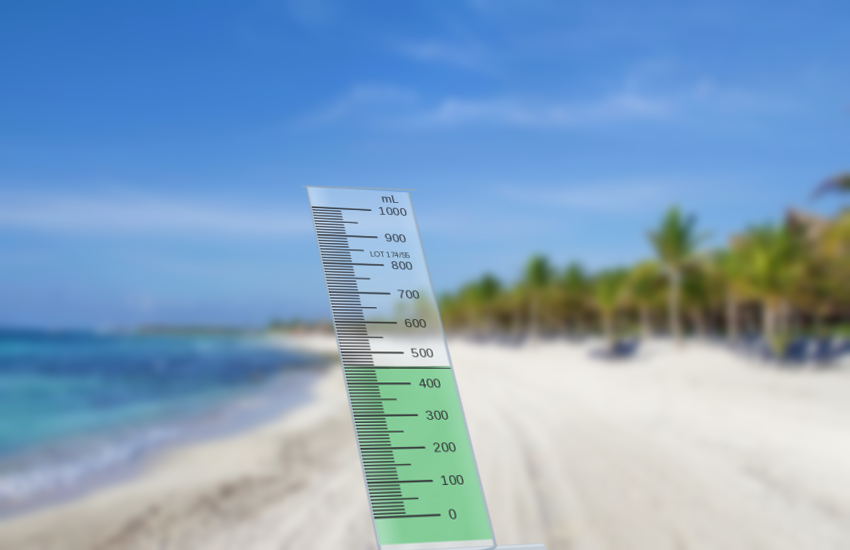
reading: 450 (mL)
